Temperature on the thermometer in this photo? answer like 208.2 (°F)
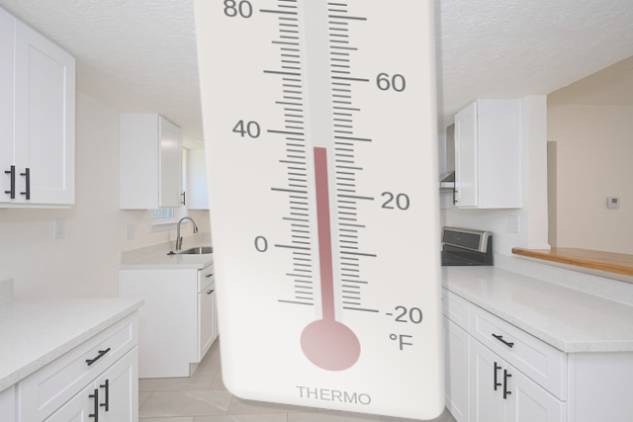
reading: 36 (°F)
